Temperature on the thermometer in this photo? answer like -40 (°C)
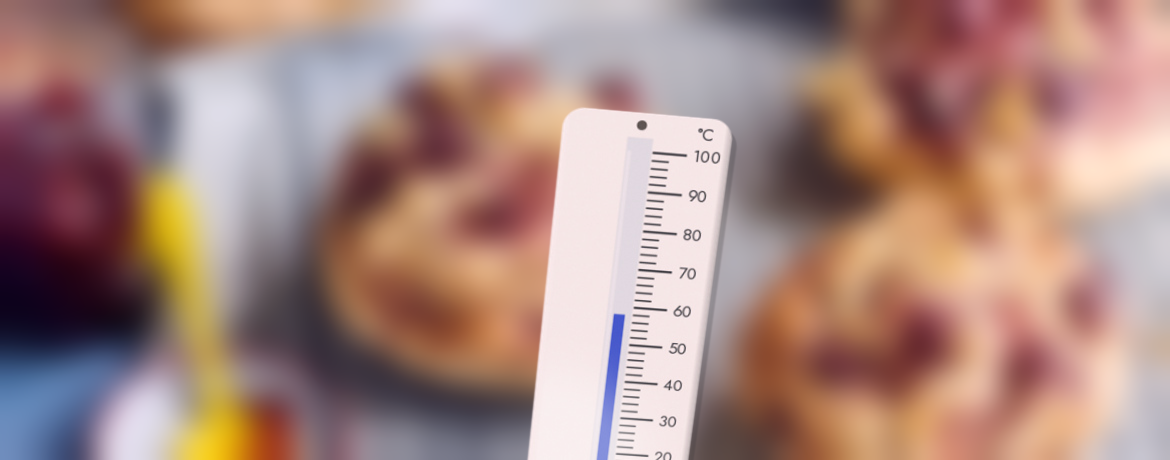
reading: 58 (°C)
